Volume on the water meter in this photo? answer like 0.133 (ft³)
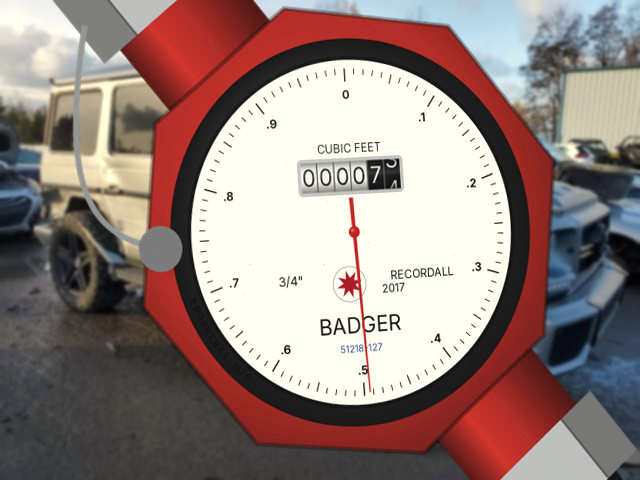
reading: 73.49 (ft³)
